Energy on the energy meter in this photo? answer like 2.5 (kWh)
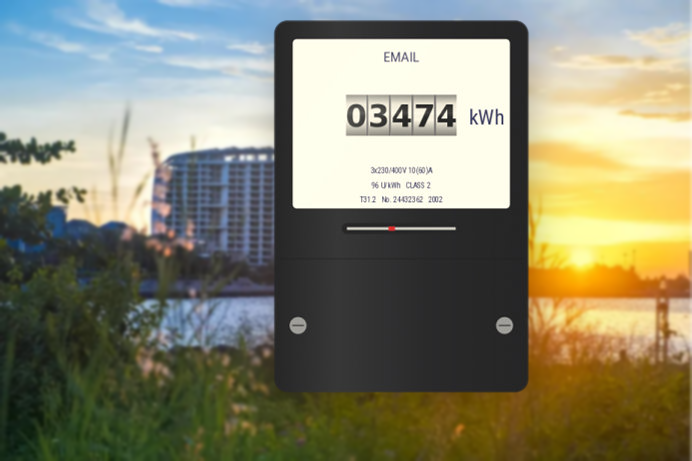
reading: 3474 (kWh)
